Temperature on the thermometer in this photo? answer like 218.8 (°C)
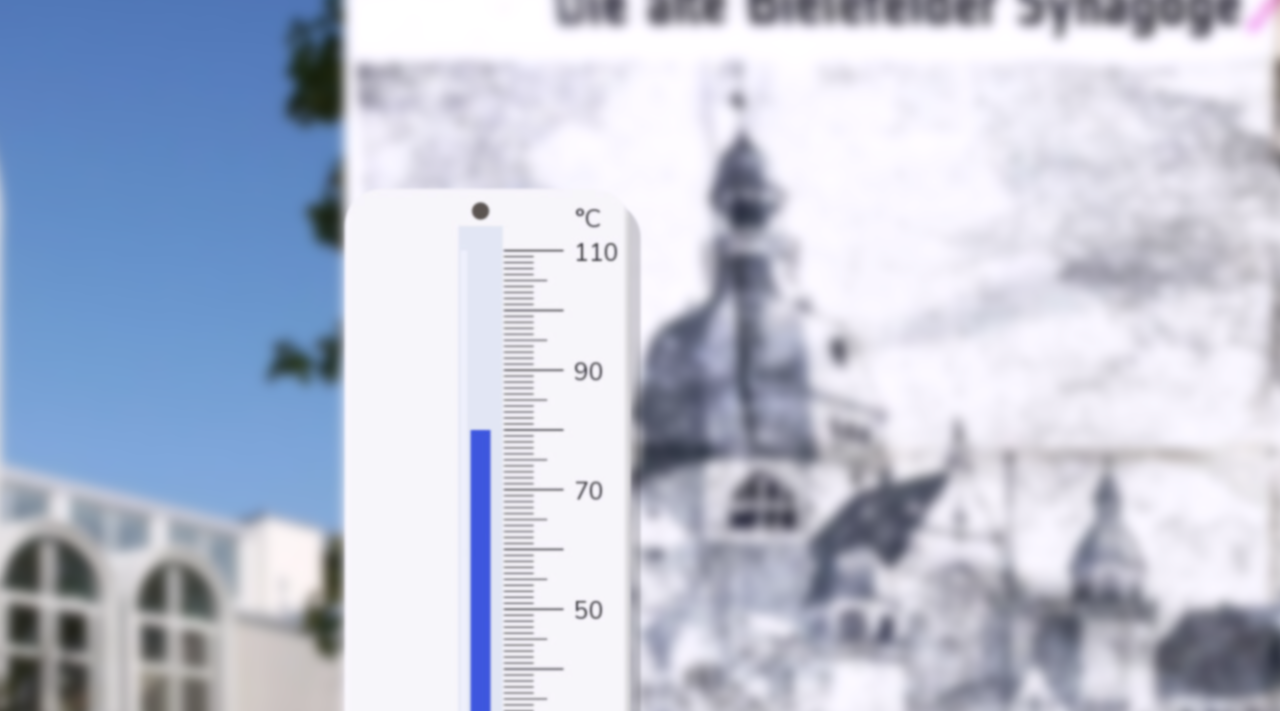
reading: 80 (°C)
